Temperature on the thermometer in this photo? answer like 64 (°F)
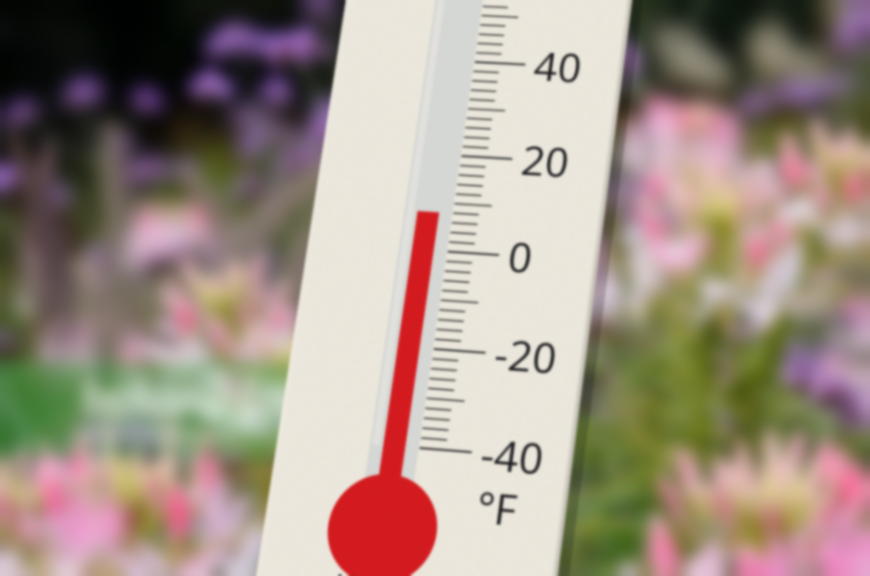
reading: 8 (°F)
